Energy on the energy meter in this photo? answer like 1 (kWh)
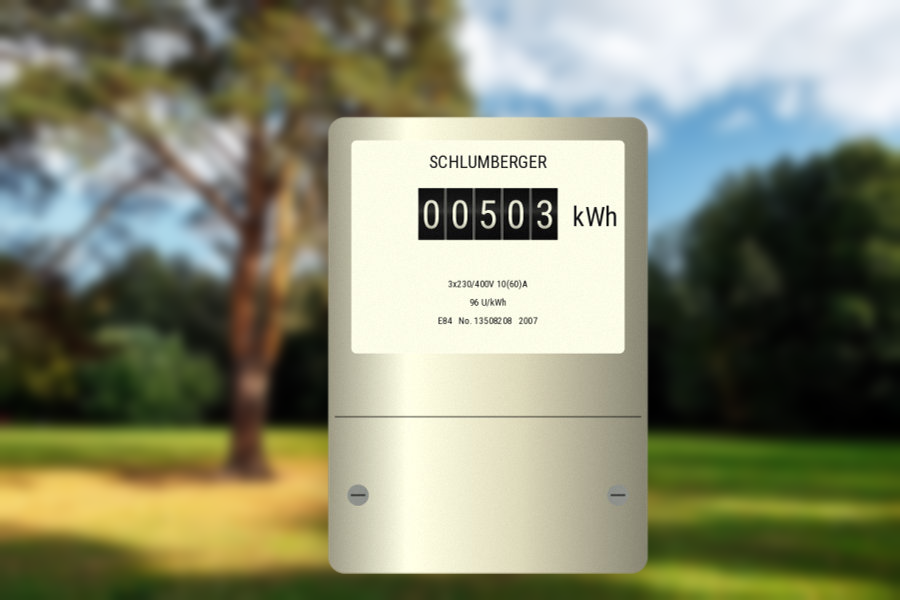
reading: 503 (kWh)
